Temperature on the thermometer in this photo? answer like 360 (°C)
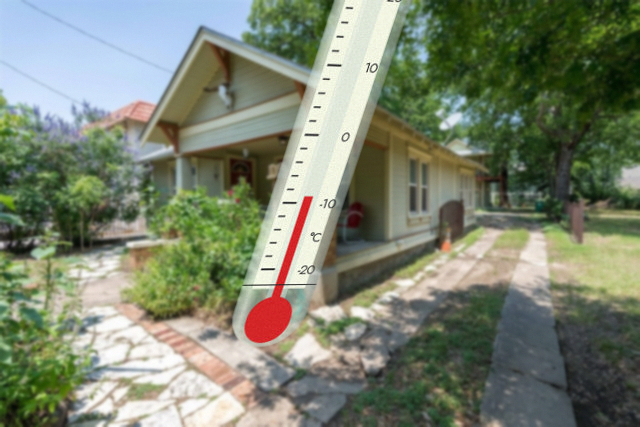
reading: -9 (°C)
